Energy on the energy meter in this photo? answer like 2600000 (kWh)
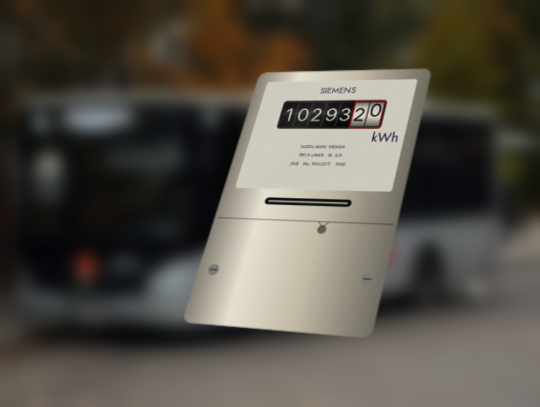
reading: 10293.20 (kWh)
